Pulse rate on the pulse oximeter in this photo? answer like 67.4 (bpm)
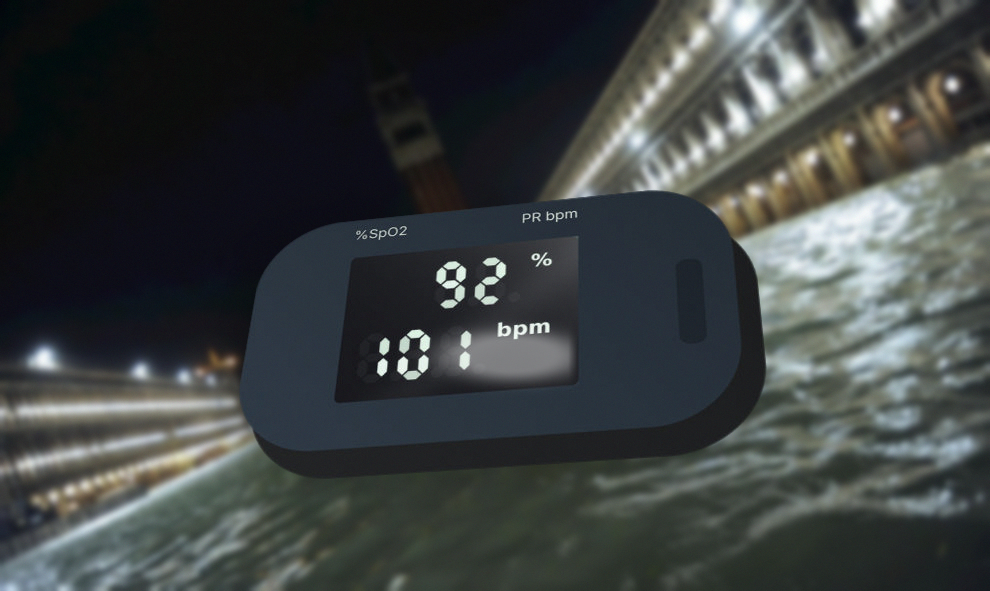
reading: 101 (bpm)
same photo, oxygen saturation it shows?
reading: 92 (%)
